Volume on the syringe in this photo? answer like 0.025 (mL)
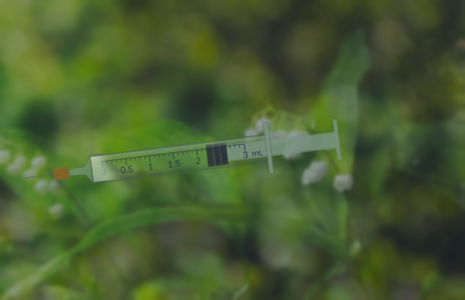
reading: 2.2 (mL)
